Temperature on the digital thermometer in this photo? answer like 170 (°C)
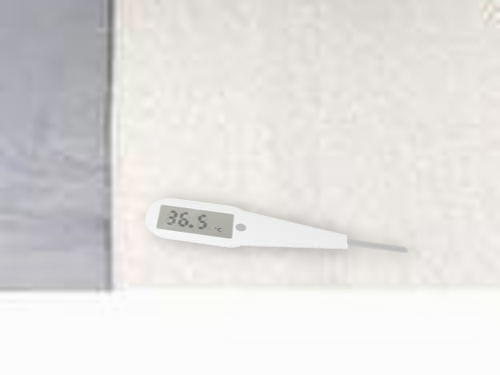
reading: 36.5 (°C)
